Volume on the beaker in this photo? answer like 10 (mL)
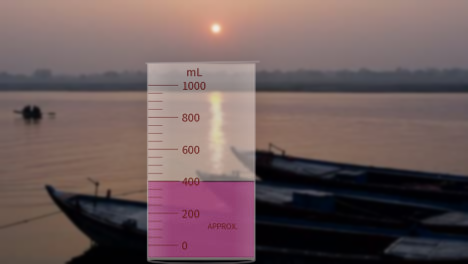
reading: 400 (mL)
